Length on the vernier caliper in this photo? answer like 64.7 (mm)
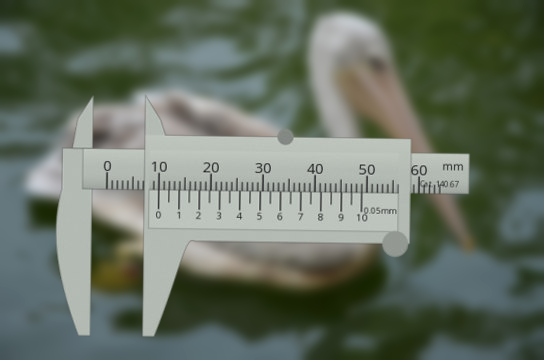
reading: 10.0 (mm)
